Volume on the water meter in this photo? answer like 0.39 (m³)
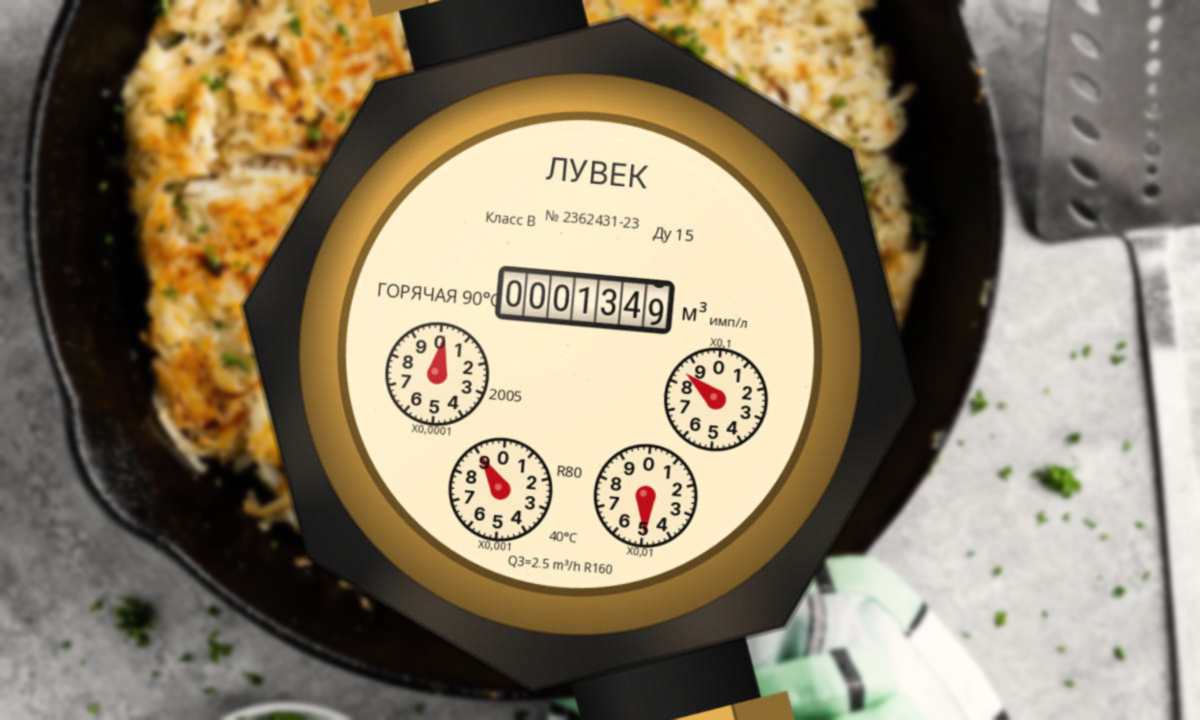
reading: 1348.8490 (m³)
